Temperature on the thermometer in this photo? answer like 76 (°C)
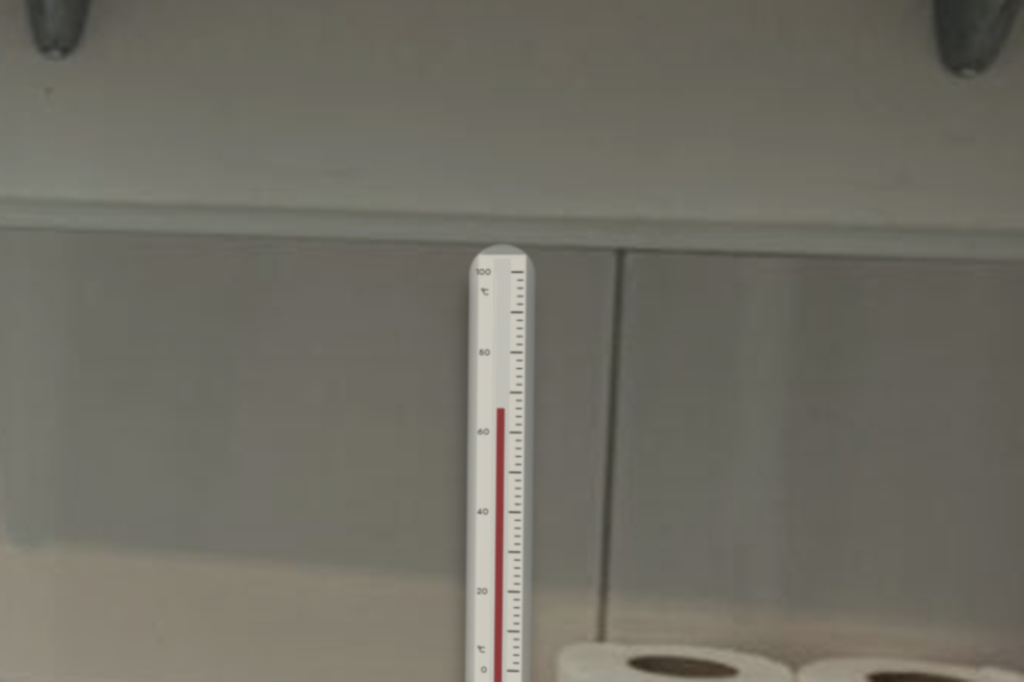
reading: 66 (°C)
